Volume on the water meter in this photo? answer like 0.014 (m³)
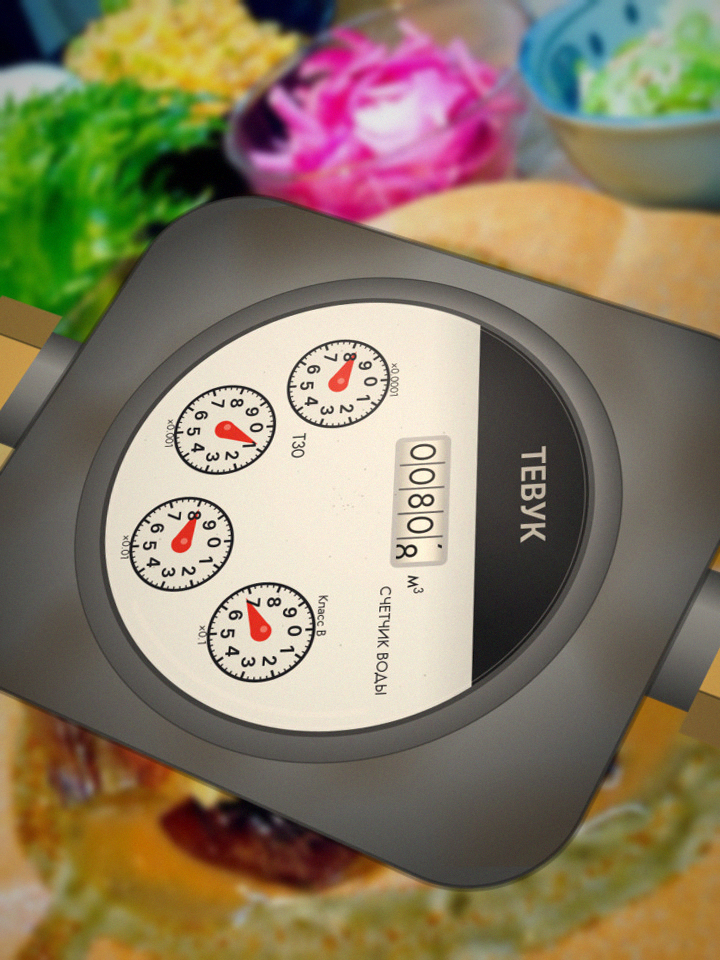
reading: 807.6808 (m³)
